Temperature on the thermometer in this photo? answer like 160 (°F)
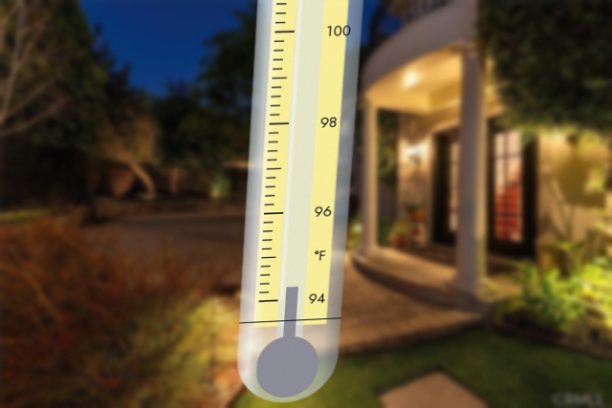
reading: 94.3 (°F)
